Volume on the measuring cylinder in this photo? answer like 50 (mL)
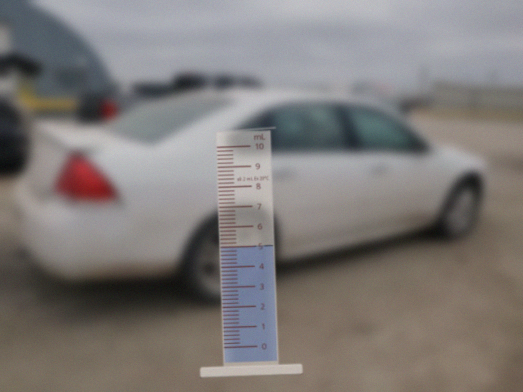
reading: 5 (mL)
